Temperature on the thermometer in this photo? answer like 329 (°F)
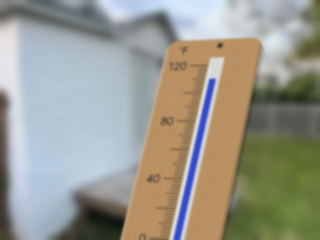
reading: 110 (°F)
